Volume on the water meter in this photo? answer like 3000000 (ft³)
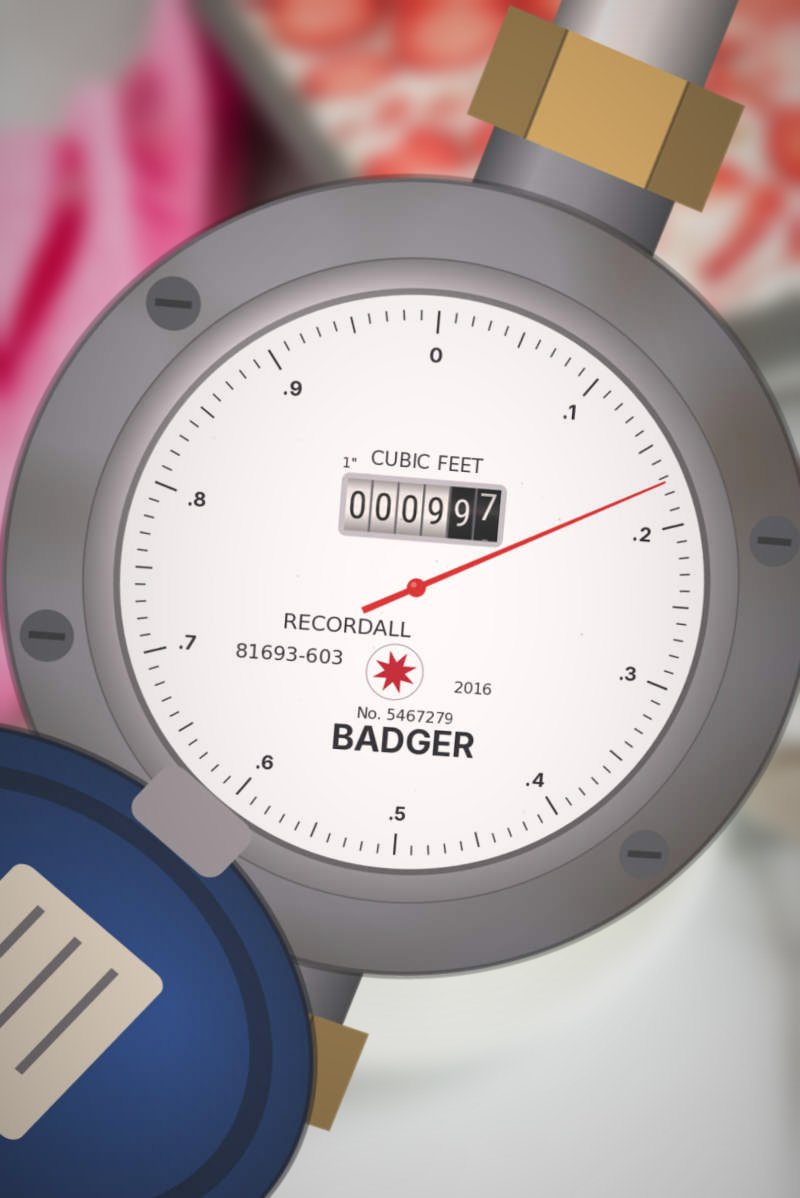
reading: 997.17 (ft³)
